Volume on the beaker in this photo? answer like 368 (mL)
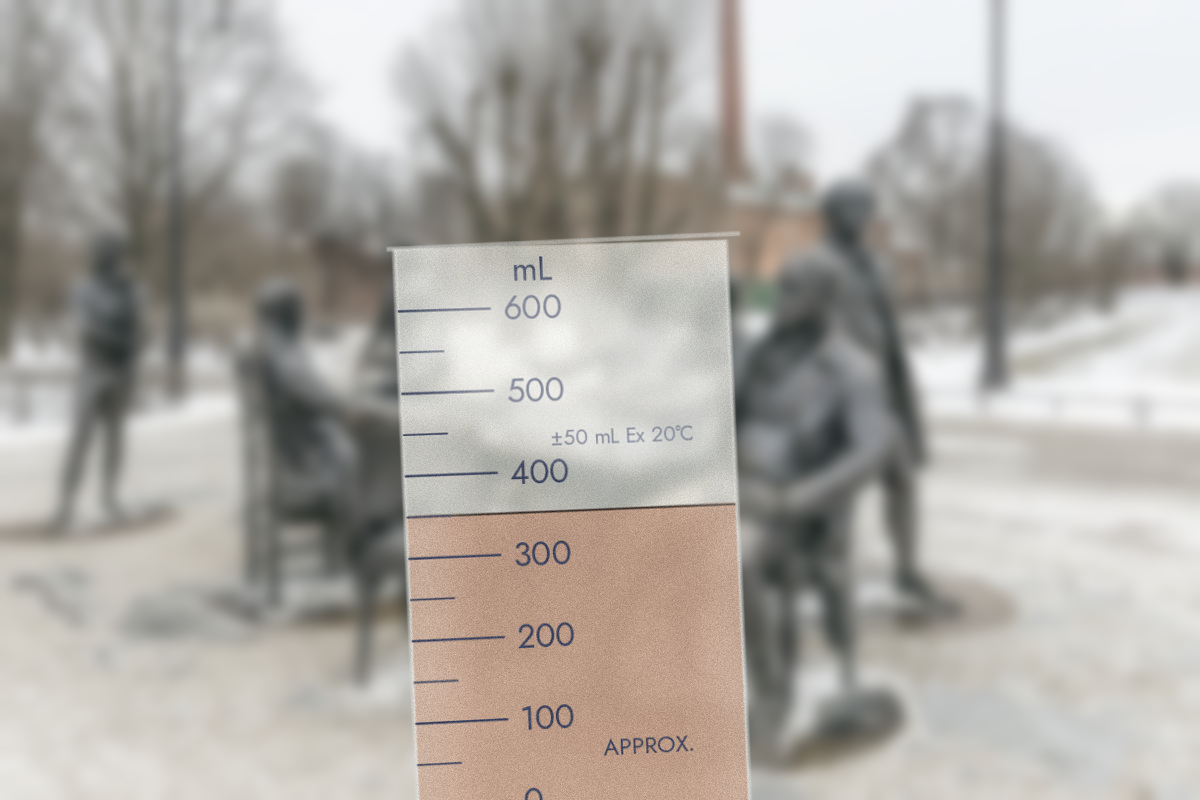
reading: 350 (mL)
